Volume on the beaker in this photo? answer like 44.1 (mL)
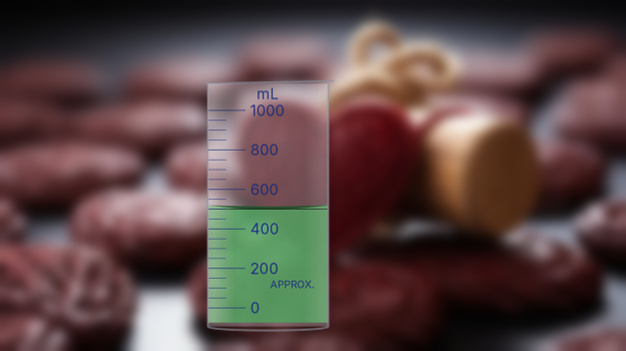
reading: 500 (mL)
